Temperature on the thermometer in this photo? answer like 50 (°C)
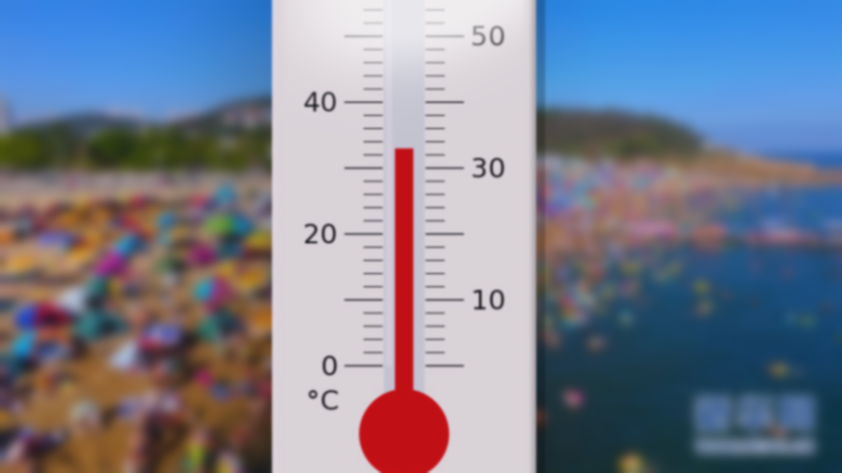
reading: 33 (°C)
